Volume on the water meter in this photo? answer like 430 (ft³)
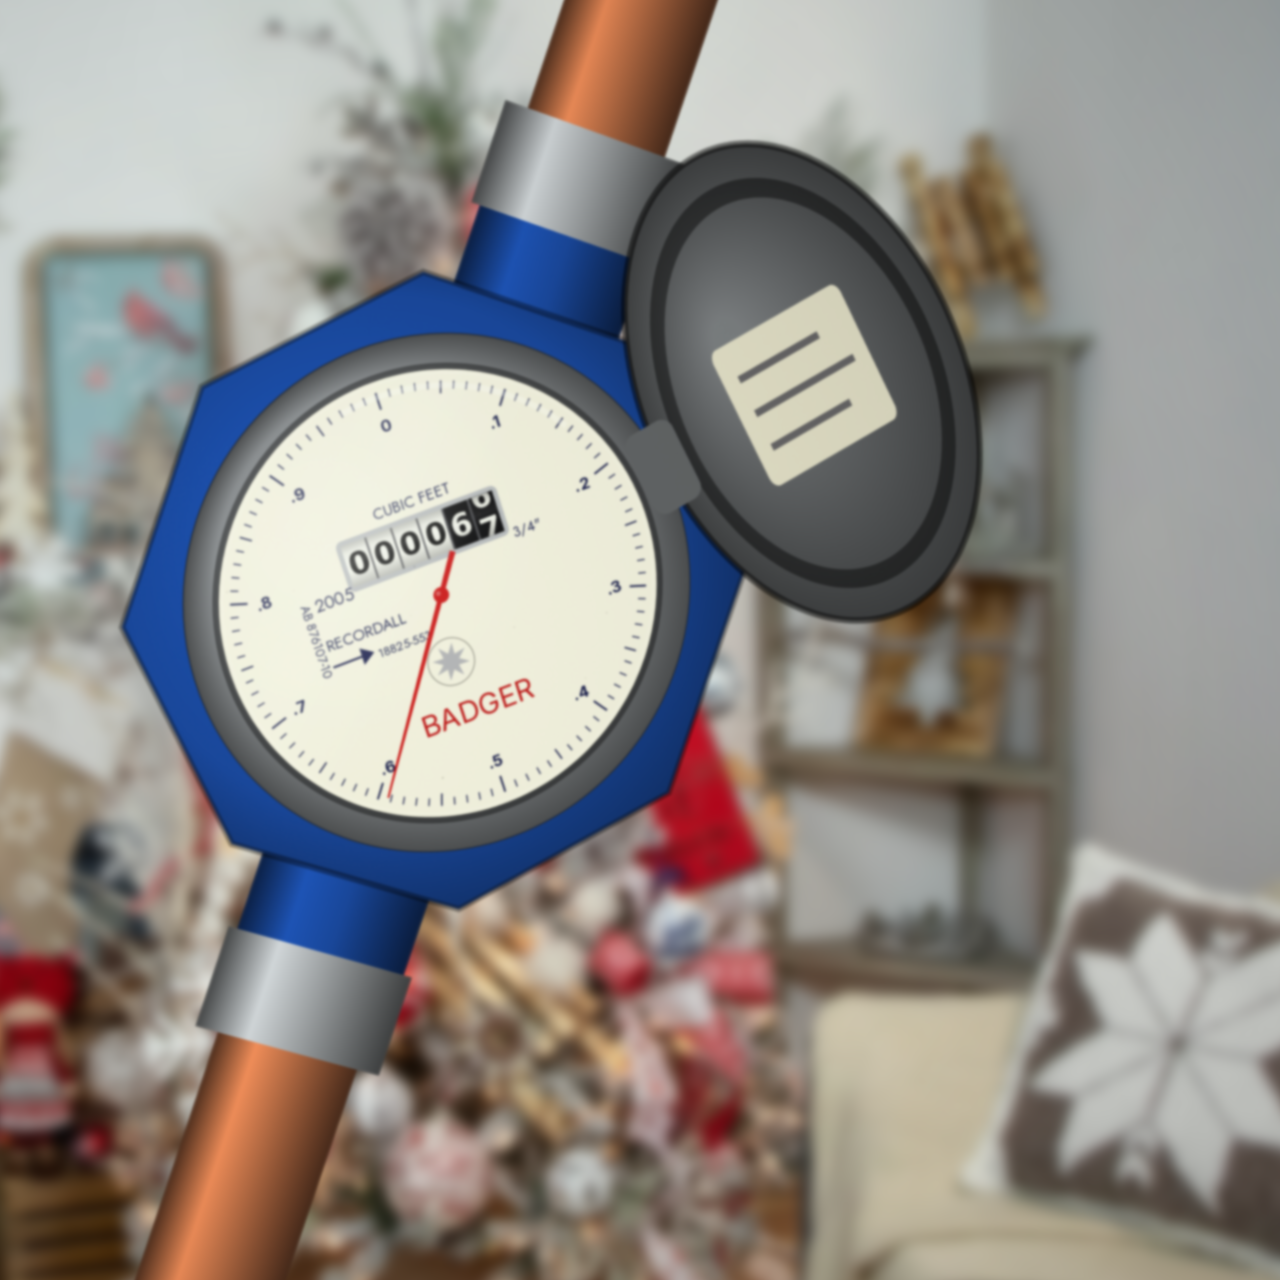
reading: 66.59 (ft³)
